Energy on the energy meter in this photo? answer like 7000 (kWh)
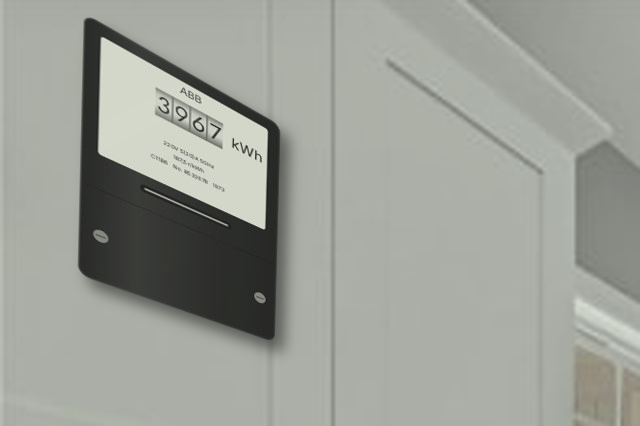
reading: 3967 (kWh)
